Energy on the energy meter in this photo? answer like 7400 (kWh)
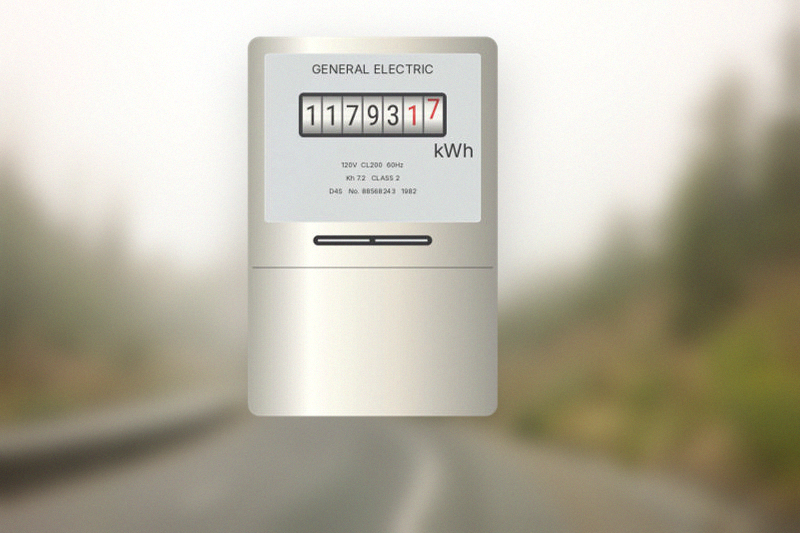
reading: 11793.17 (kWh)
